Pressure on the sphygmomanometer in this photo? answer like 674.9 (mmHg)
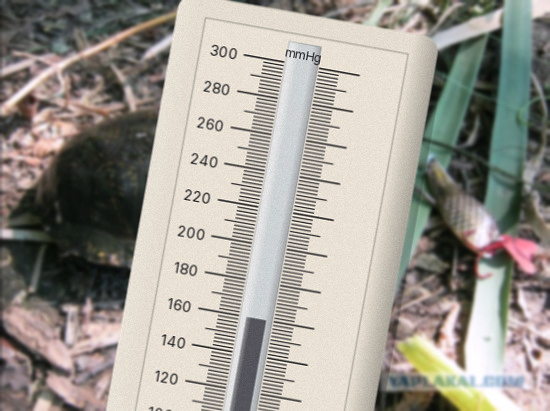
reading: 160 (mmHg)
